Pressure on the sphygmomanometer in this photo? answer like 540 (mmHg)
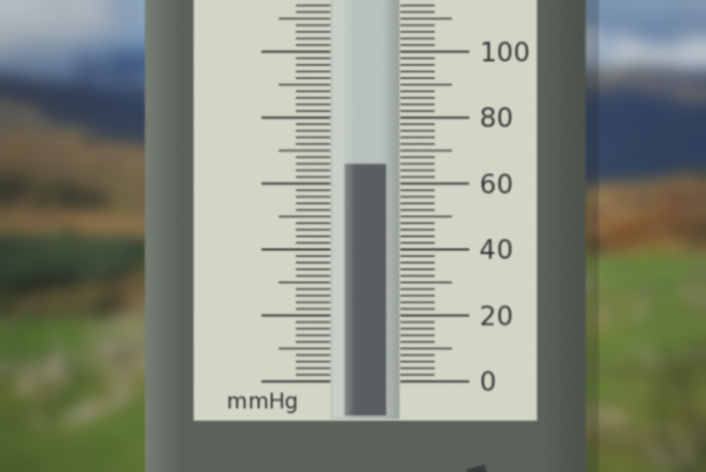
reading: 66 (mmHg)
